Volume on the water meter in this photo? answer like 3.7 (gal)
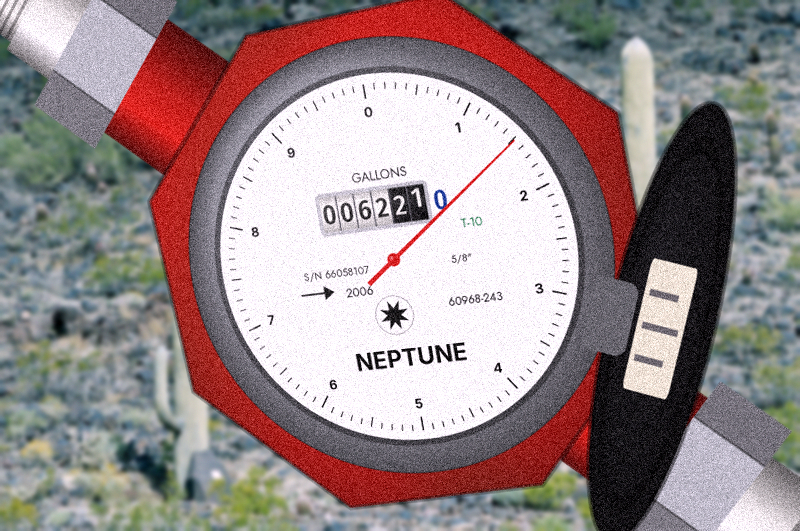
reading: 62211.5 (gal)
